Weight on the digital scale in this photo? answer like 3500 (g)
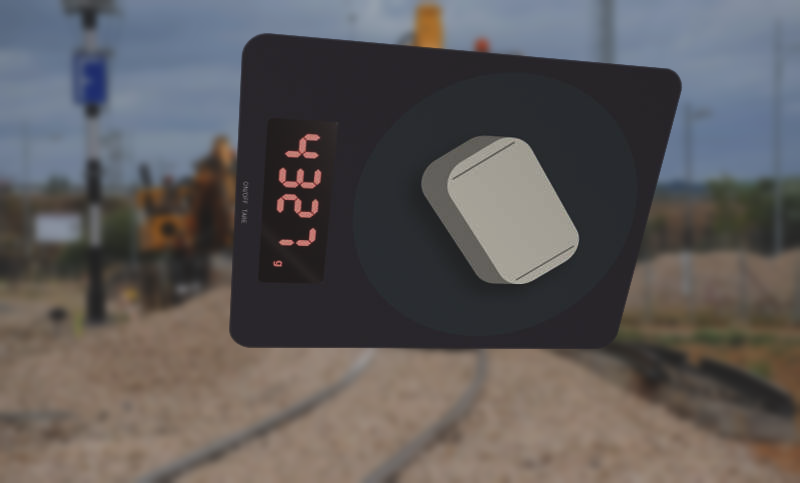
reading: 4327 (g)
